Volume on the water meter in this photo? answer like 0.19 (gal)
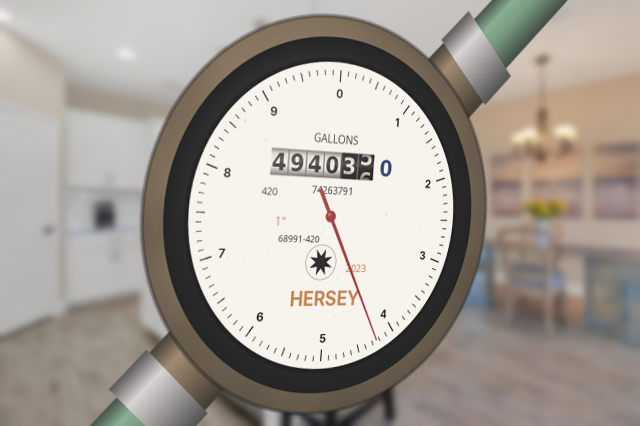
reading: 4940354.2 (gal)
